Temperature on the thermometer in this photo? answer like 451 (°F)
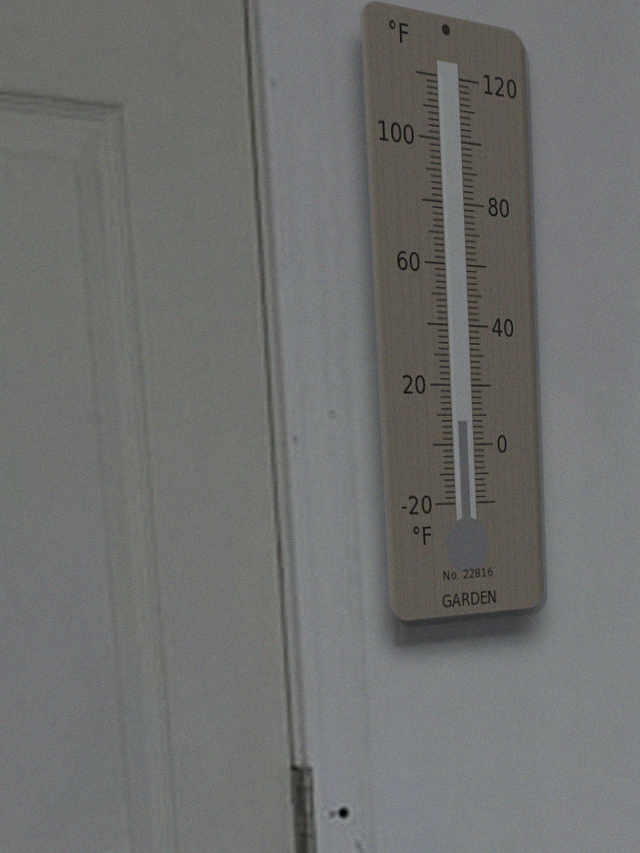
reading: 8 (°F)
